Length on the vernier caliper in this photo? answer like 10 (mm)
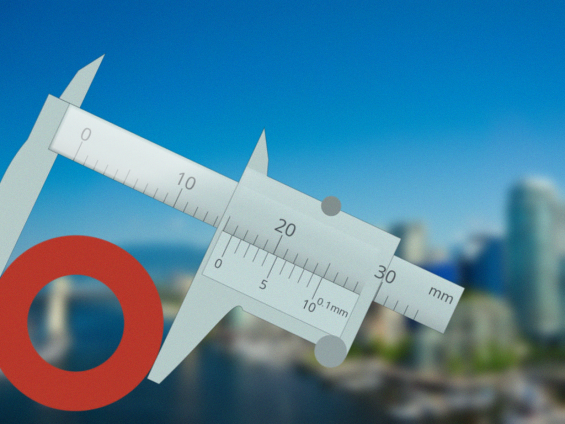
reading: 15.9 (mm)
